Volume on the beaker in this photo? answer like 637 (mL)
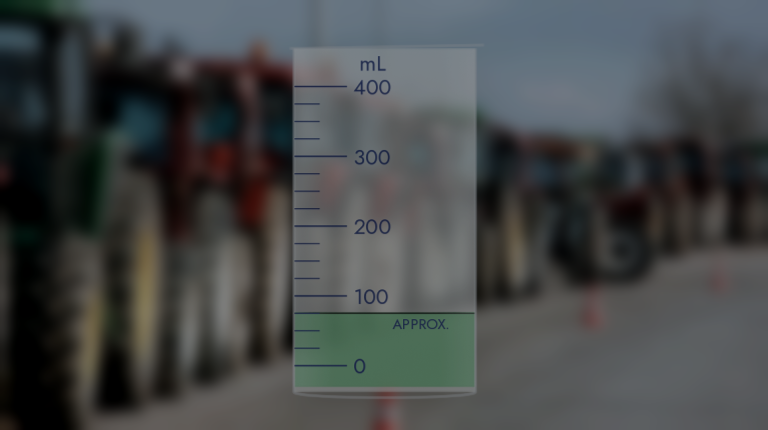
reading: 75 (mL)
